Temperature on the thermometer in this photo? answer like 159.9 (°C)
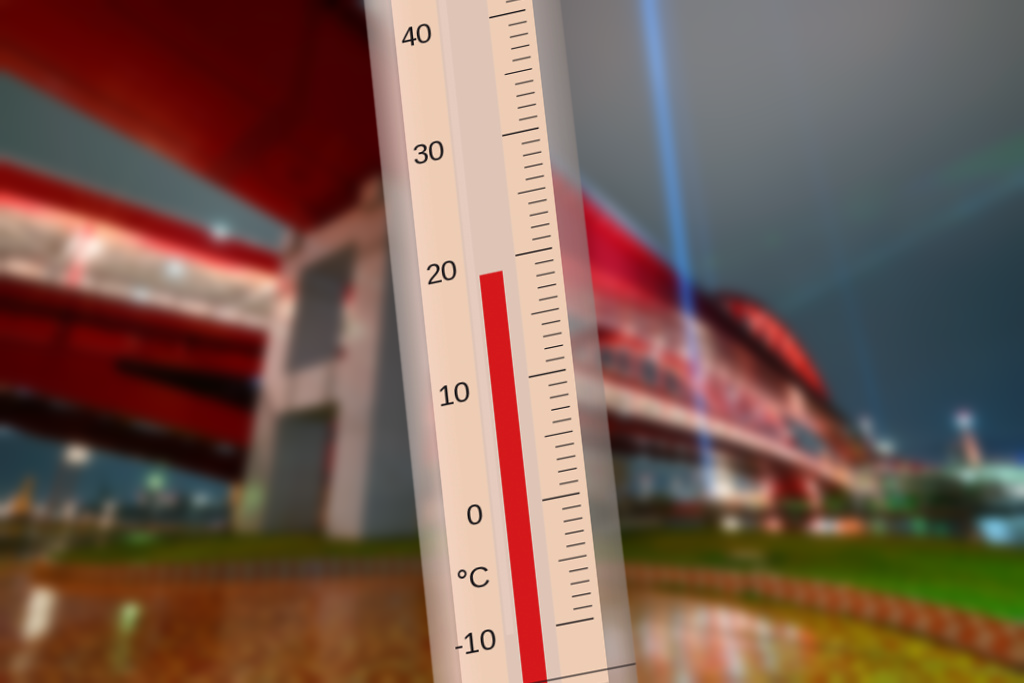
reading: 19 (°C)
